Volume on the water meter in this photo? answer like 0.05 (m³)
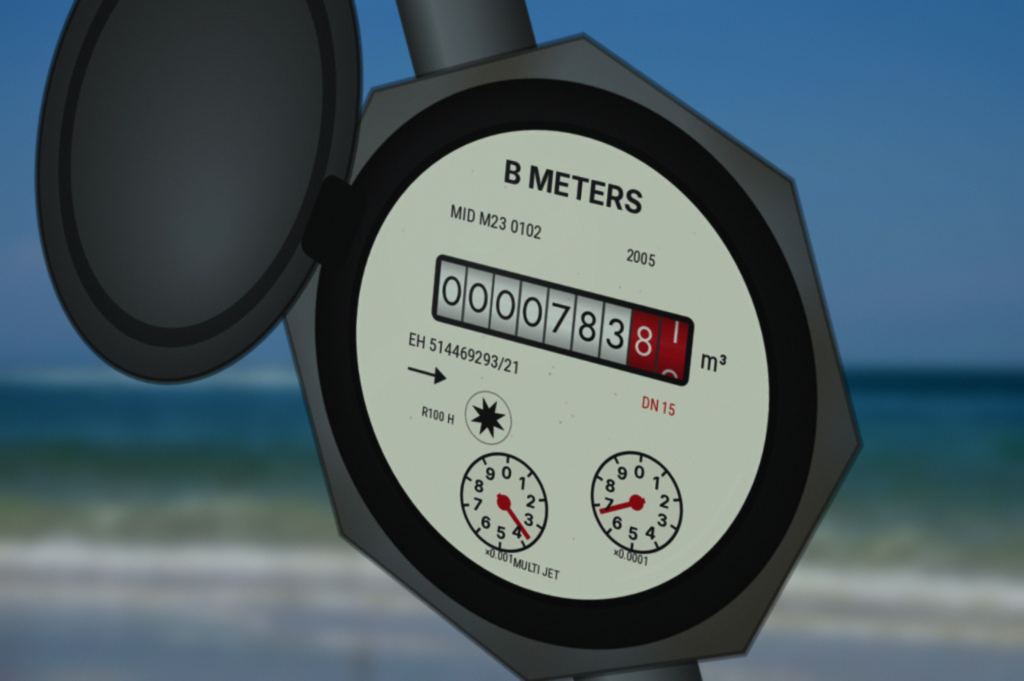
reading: 783.8136 (m³)
